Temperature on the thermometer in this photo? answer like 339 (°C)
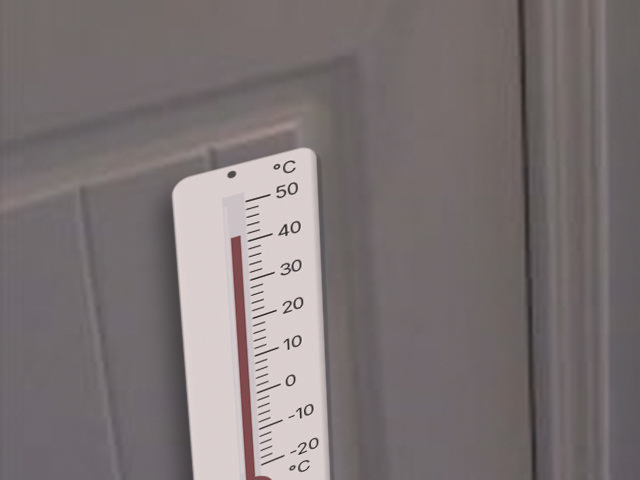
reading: 42 (°C)
